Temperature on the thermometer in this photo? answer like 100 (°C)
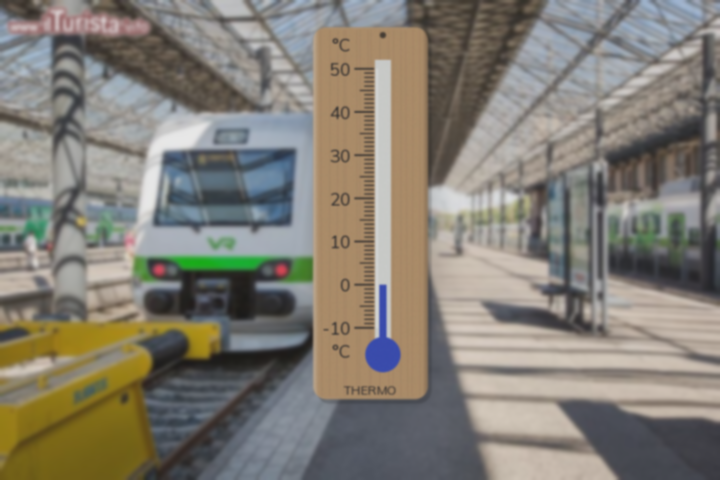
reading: 0 (°C)
